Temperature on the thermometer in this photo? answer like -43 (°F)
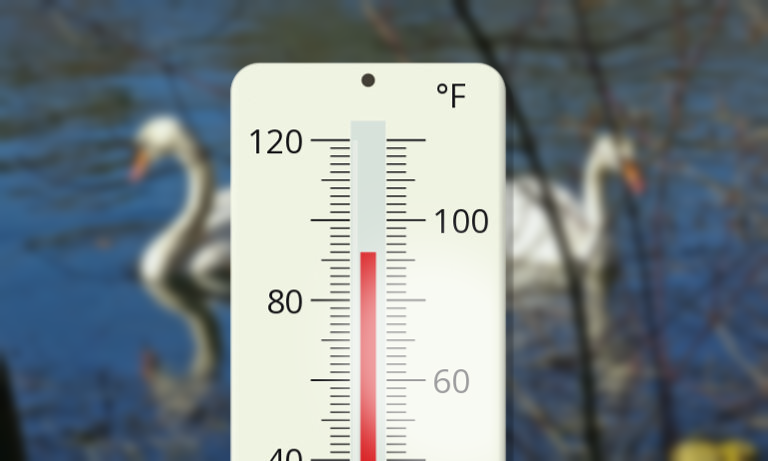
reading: 92 (°F)
